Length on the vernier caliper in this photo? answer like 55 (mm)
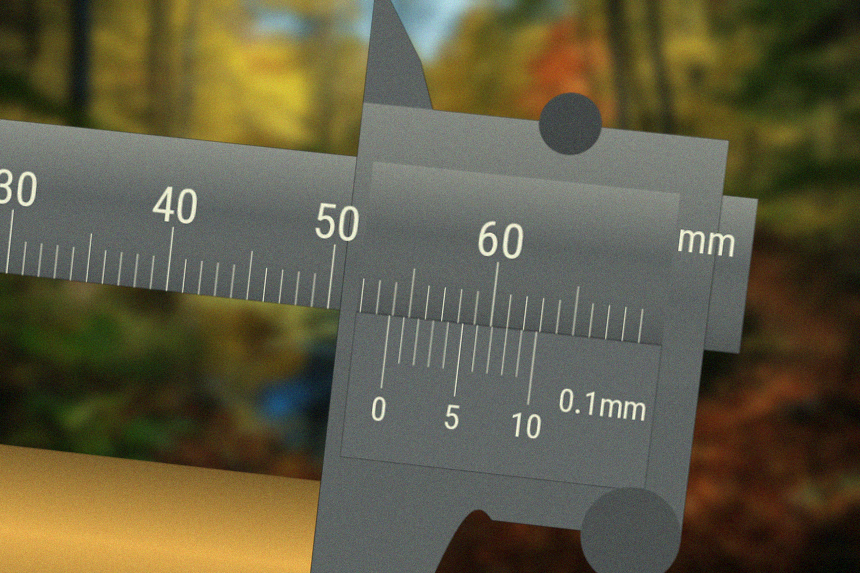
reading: 53.8 (mm)
